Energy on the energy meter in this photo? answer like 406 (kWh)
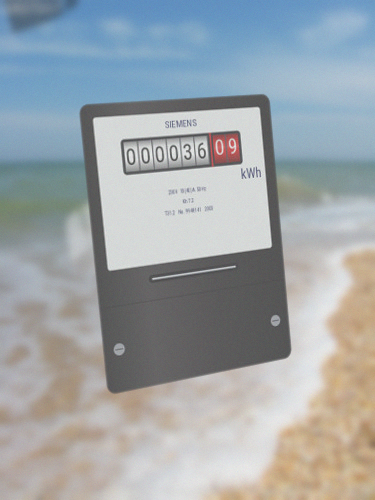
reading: 36.09 (kWh)
